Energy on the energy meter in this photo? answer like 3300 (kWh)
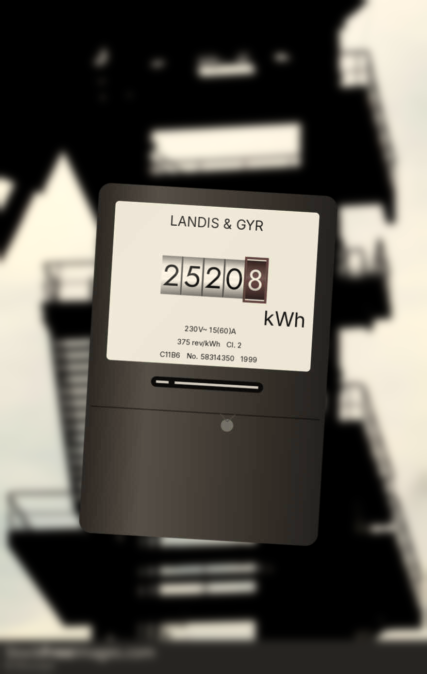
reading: 2520.8 (kWh)
